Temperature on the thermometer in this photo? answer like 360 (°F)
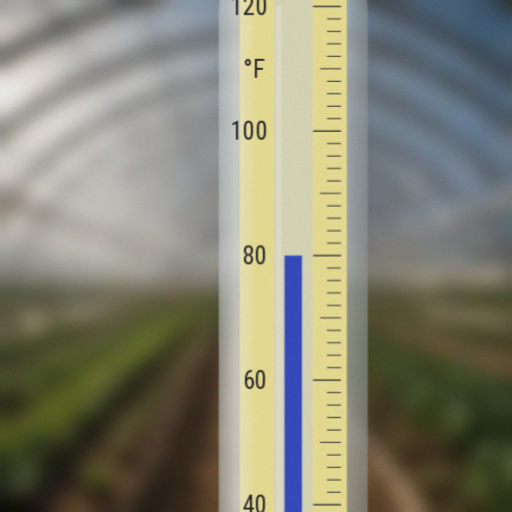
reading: 80 (°F)
